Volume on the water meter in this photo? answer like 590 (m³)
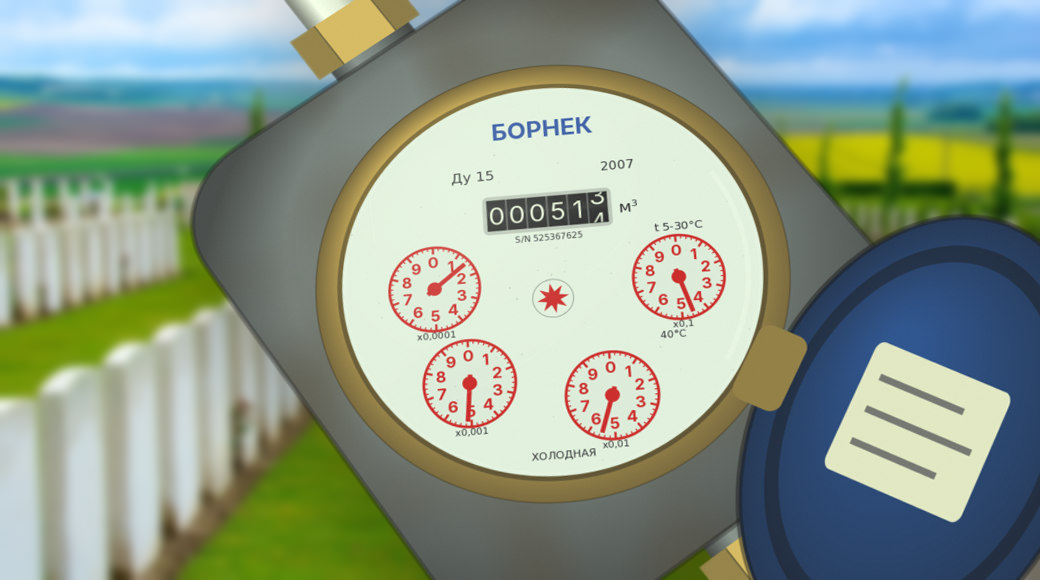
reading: 513.4551 (m³)
